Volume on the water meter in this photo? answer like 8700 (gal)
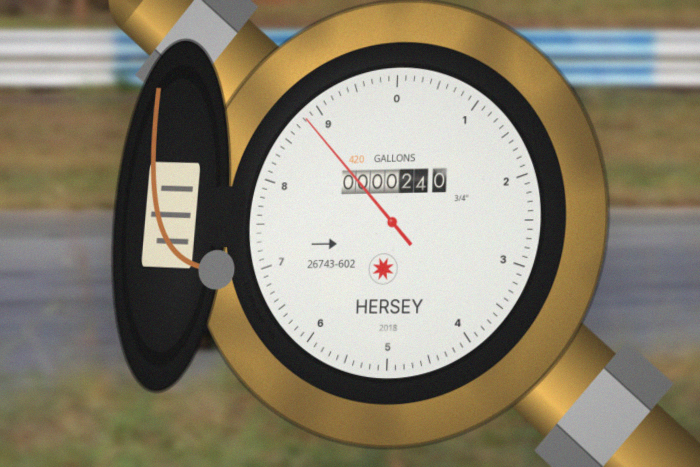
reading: 238.8 (gal)
